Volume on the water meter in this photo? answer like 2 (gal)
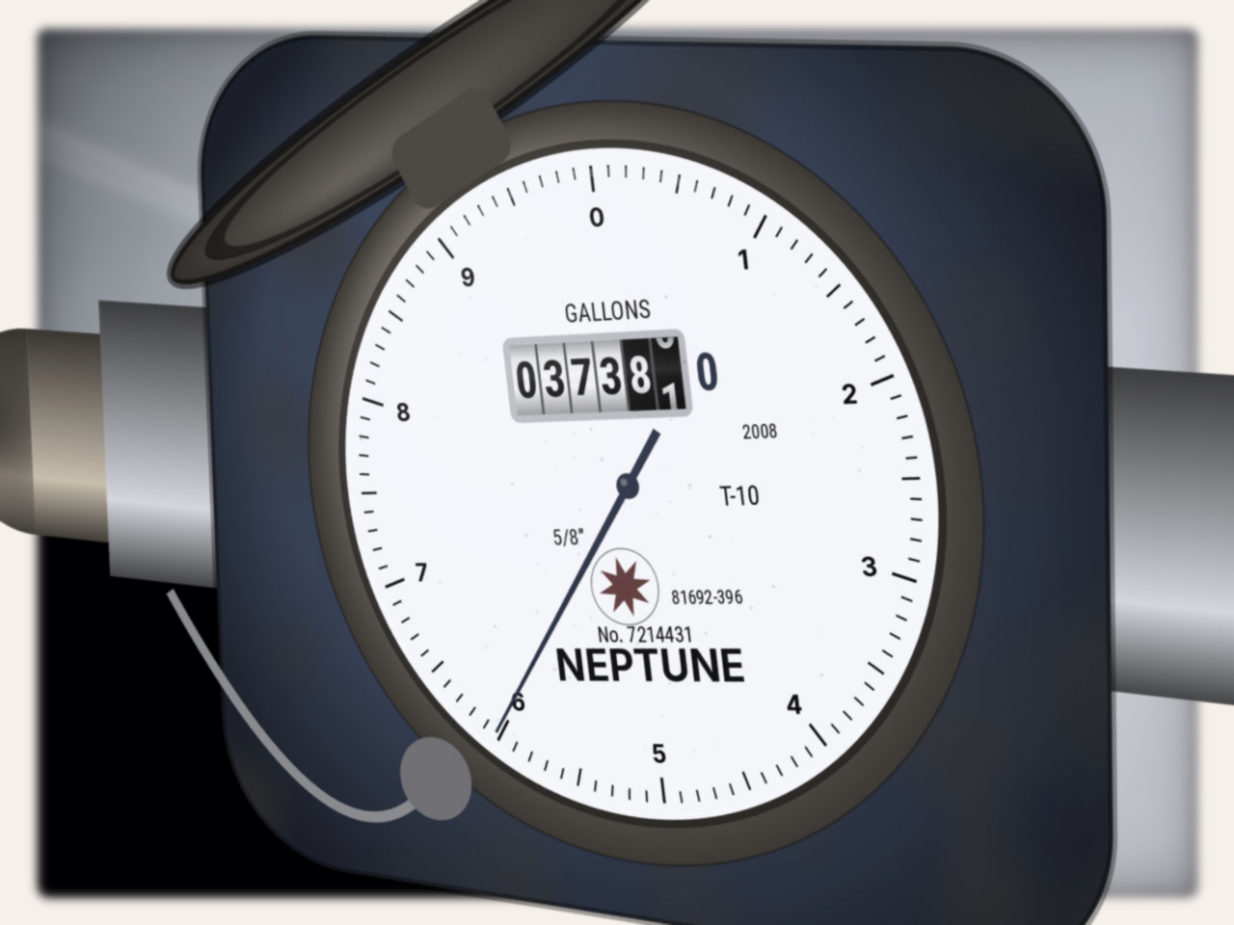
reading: 373806.0 (gal)
